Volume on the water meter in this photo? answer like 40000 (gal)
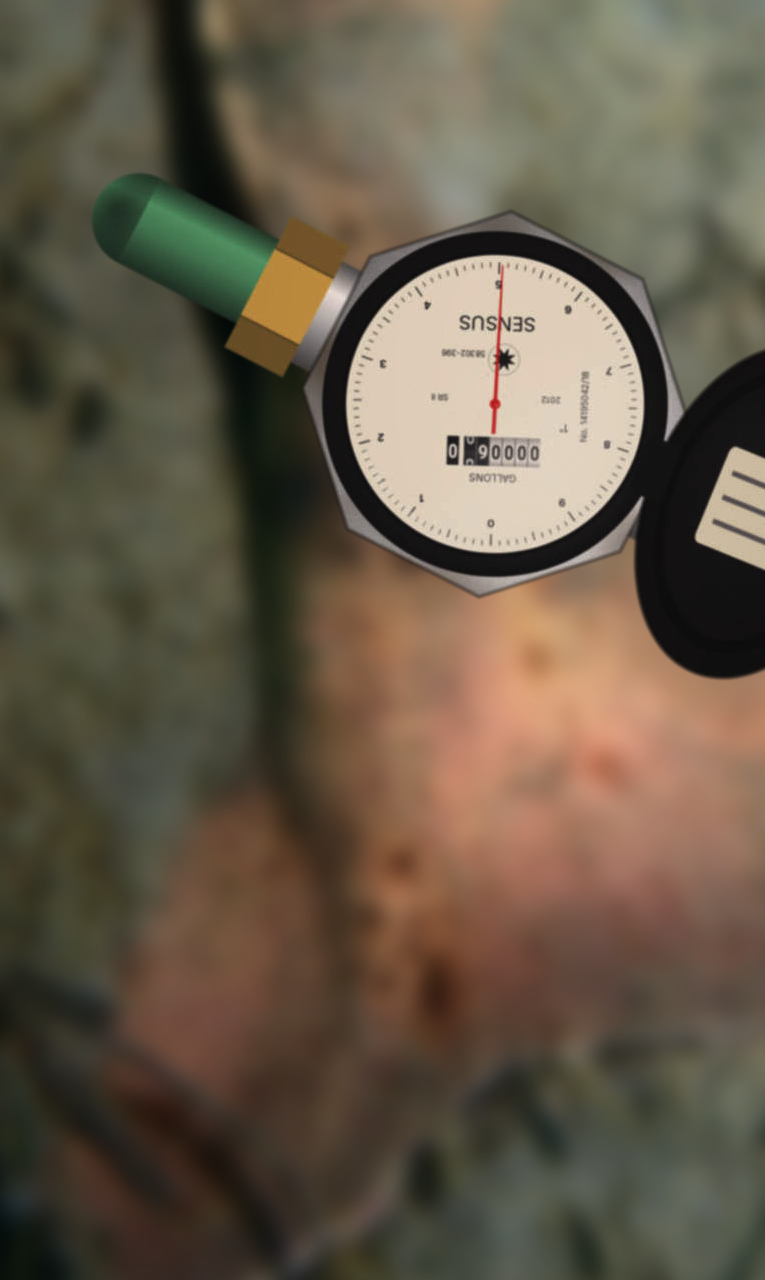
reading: 685.0 (gal)
